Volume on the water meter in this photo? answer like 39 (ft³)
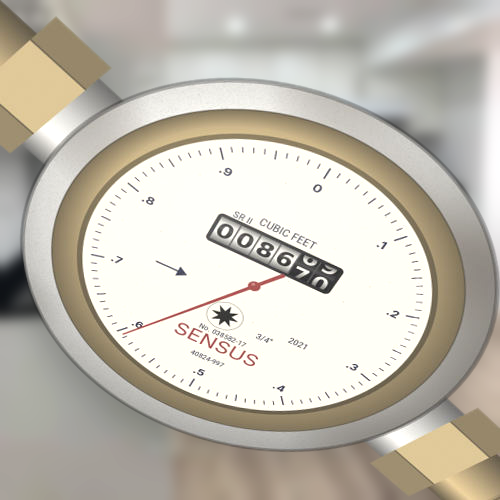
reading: 8669.59 (ft³)
